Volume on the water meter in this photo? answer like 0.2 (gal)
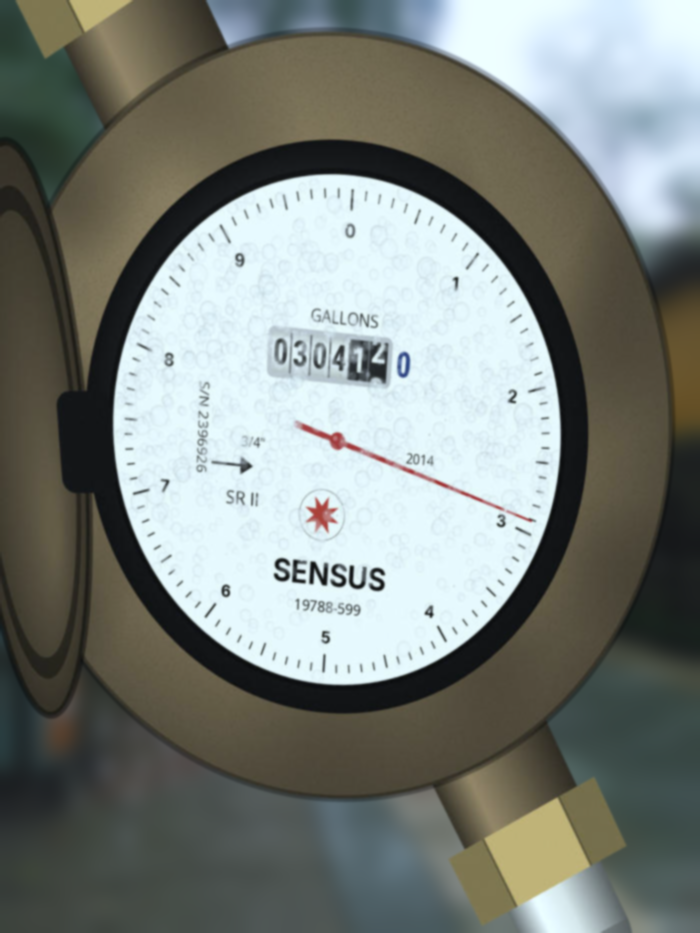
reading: 304122.9 (gal)
